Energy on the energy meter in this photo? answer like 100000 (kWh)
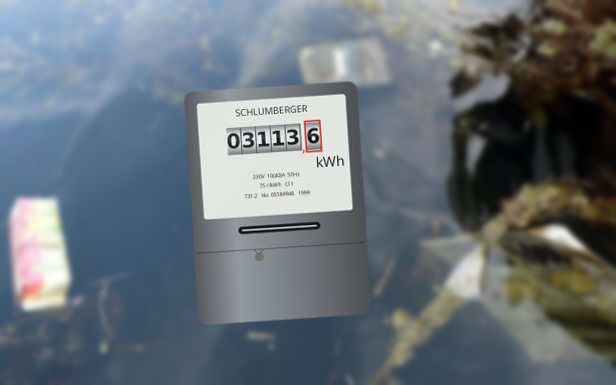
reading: 3113.6 (kWh)
